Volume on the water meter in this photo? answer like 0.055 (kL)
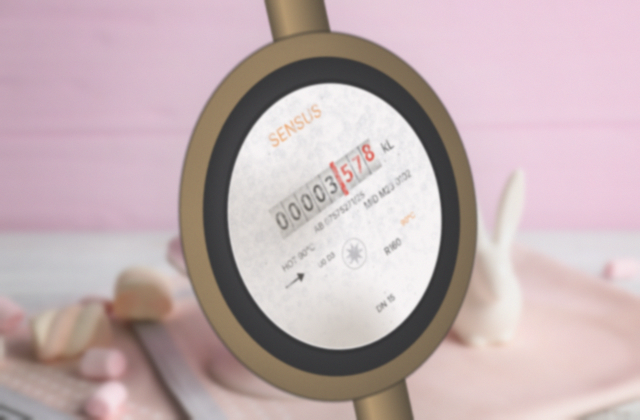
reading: 3.578 (kL)
